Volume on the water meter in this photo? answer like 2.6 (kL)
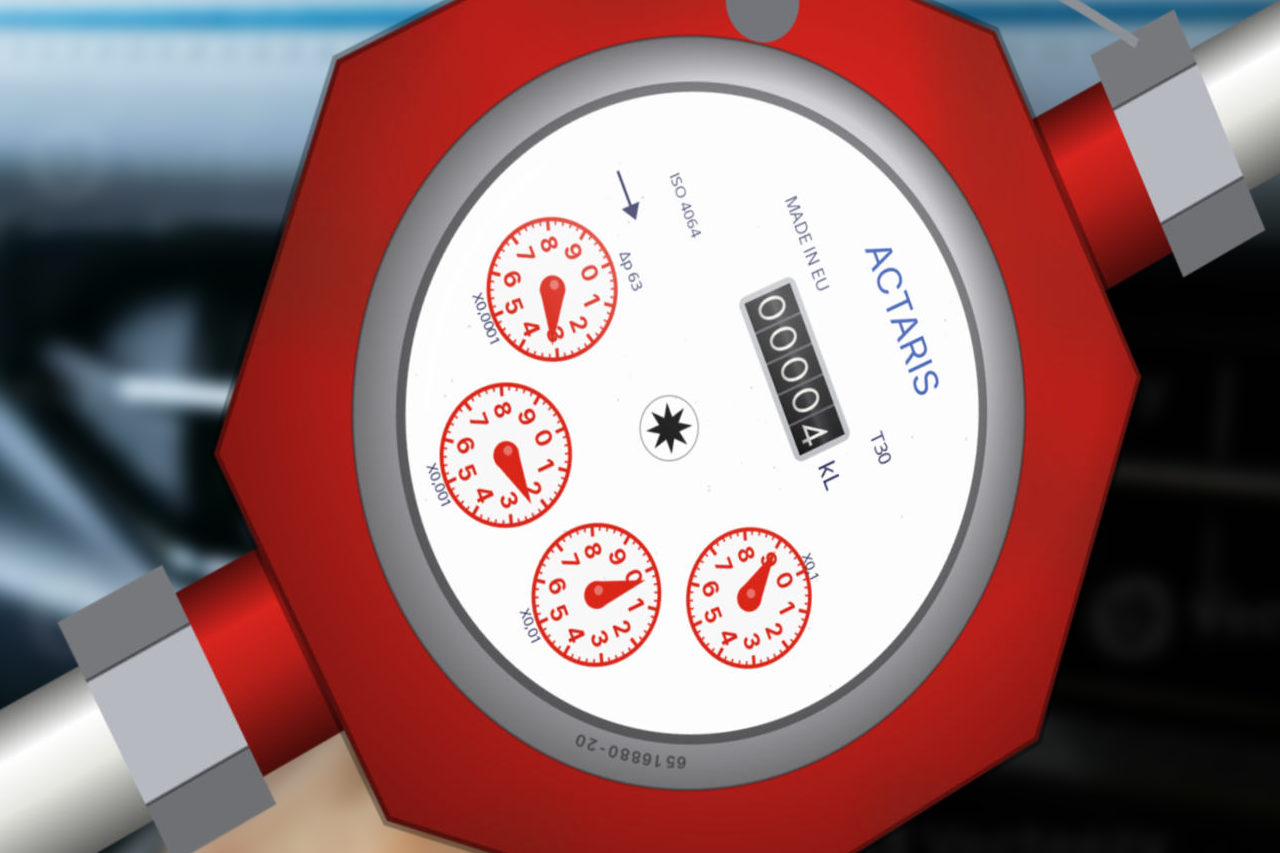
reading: 3.9023 (kL)
